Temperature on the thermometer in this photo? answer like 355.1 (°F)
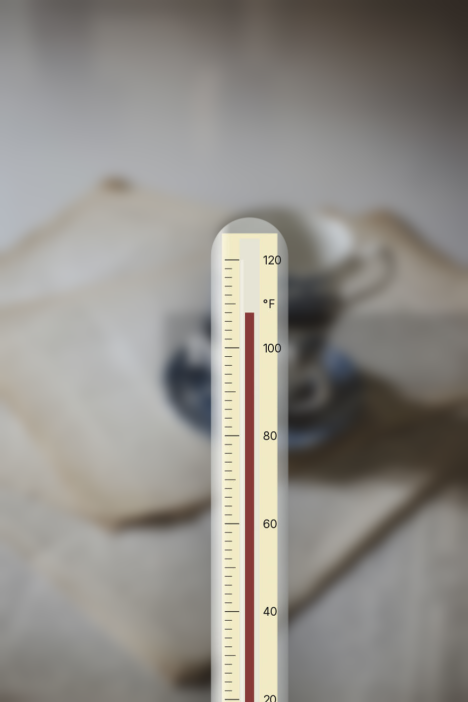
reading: 108 (°F)
